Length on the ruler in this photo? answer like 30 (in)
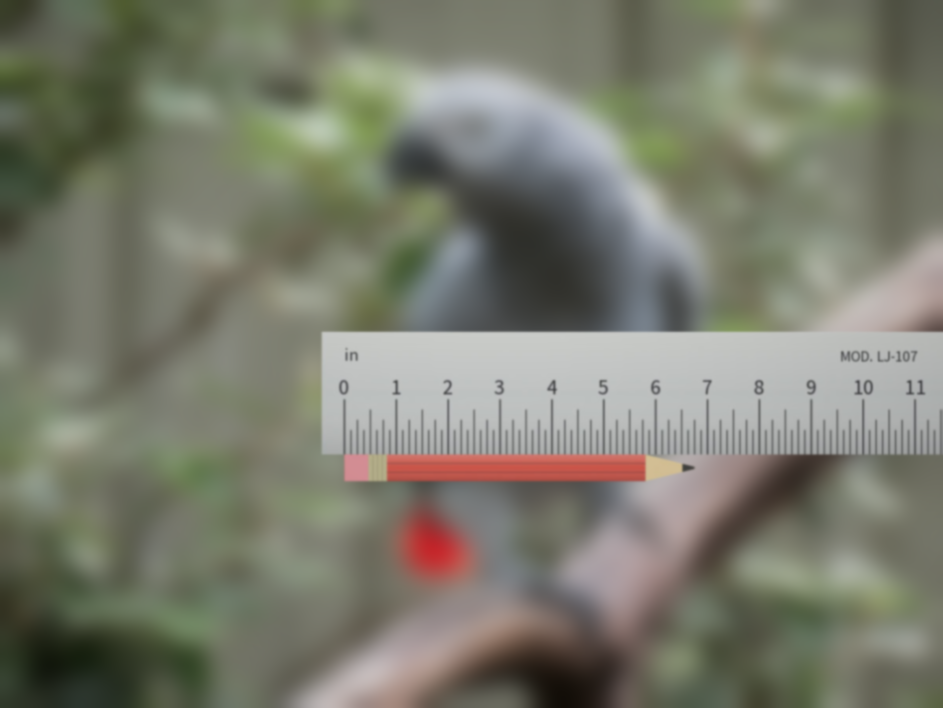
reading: 6.75 (in)
